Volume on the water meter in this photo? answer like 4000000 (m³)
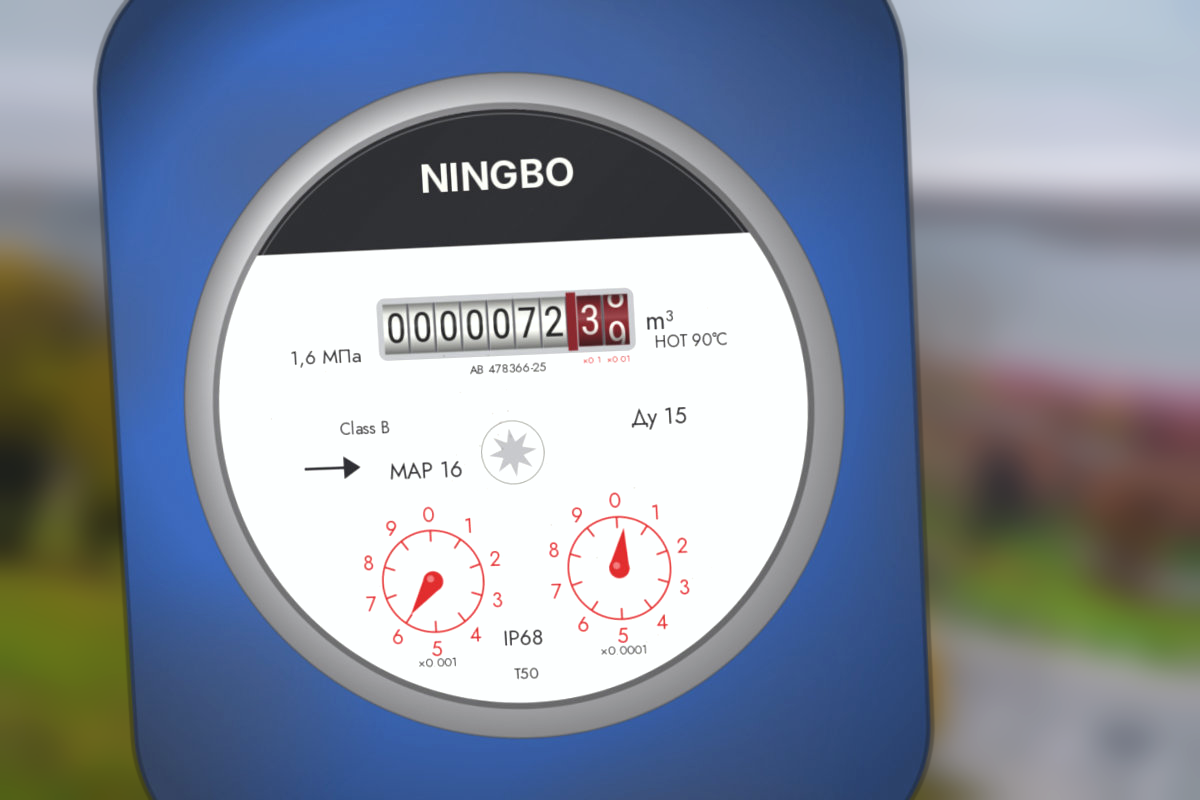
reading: 72.3860 (m³)
